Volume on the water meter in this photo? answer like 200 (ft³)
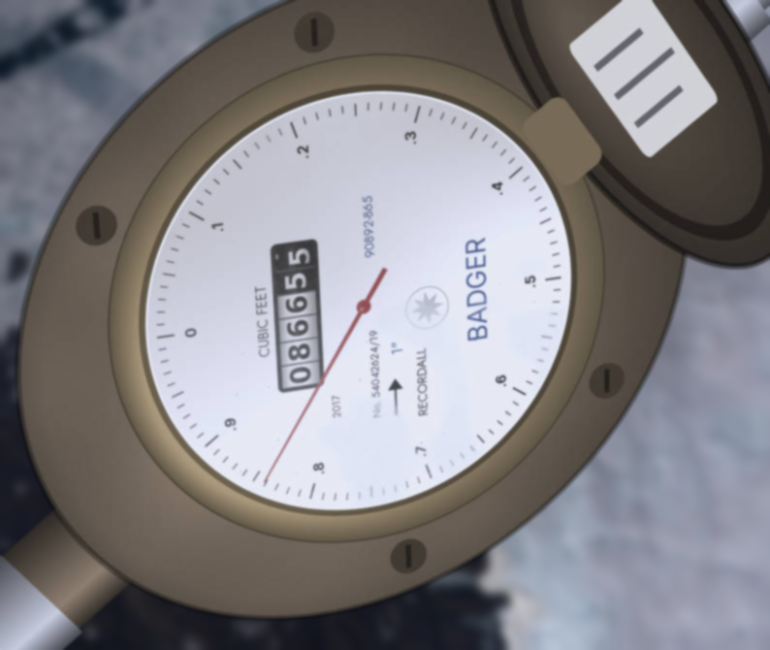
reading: 86654.84 (ft³)
